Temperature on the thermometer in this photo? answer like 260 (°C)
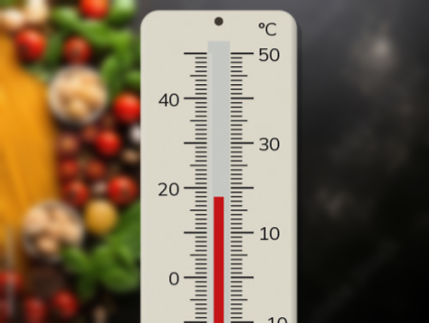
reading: 18 (°C)
